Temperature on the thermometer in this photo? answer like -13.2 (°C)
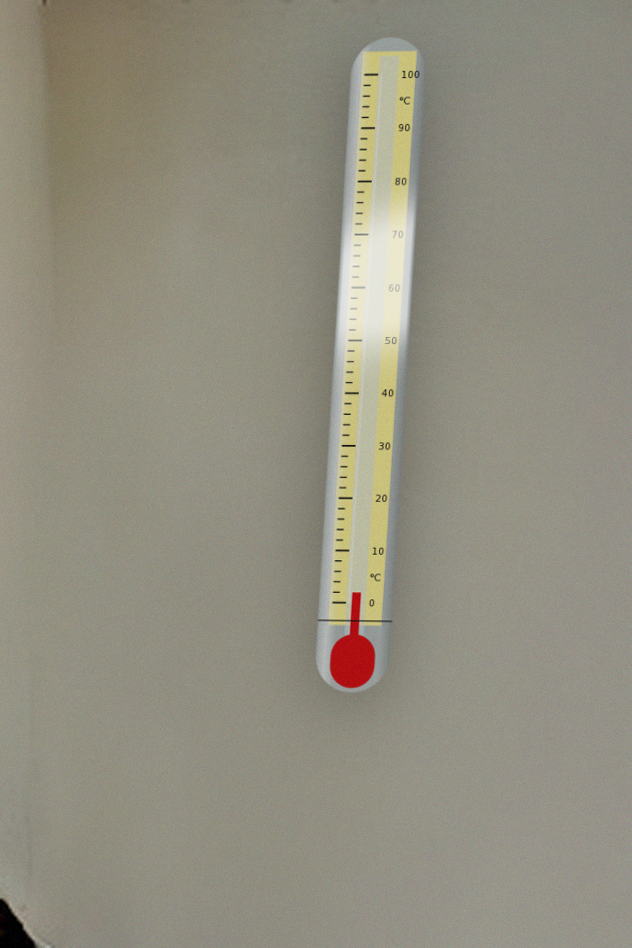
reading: 2 (°C)
